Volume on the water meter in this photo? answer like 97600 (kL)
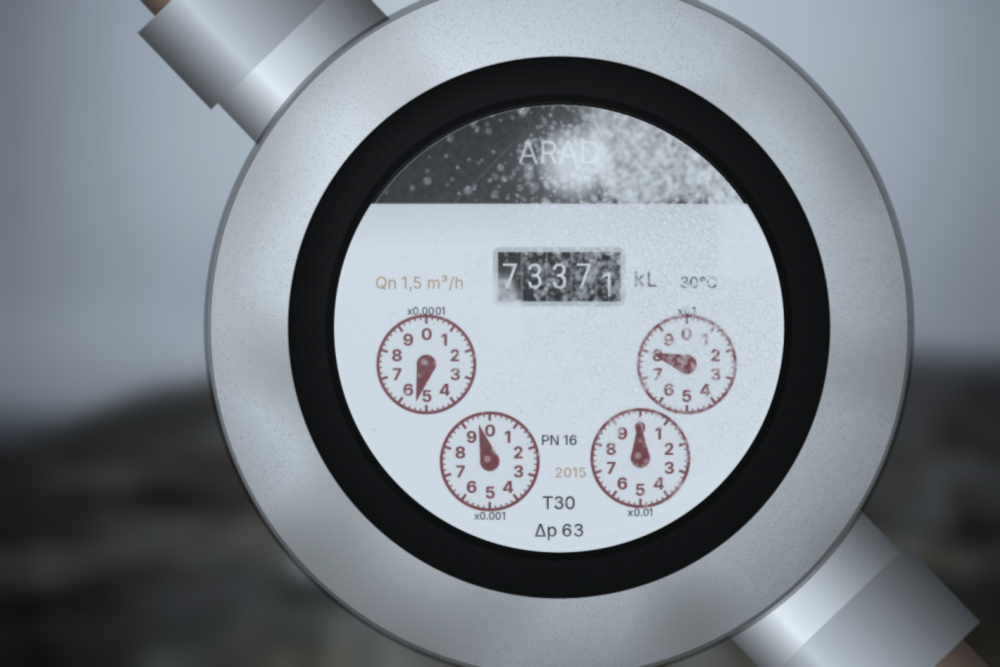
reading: 73370.7995 (kL)
